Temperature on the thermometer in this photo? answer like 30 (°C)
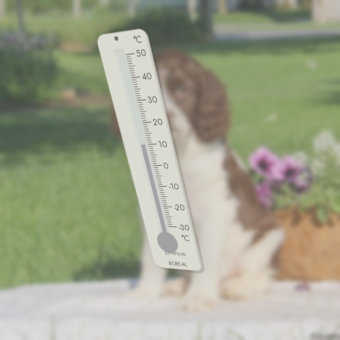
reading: 10 (°C)
